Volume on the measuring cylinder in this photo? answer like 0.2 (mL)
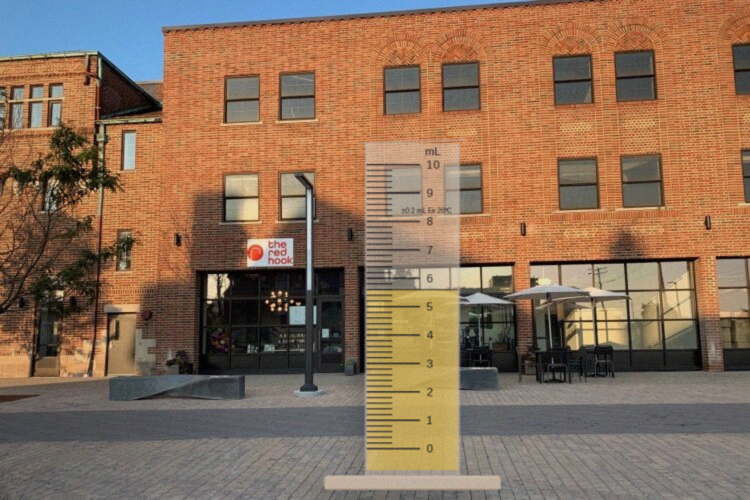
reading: 5.6 (mL)
